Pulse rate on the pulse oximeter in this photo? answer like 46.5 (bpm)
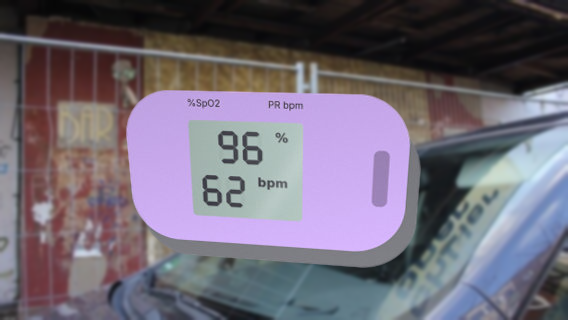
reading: 62 (bpm)
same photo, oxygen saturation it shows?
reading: 96 (%)
